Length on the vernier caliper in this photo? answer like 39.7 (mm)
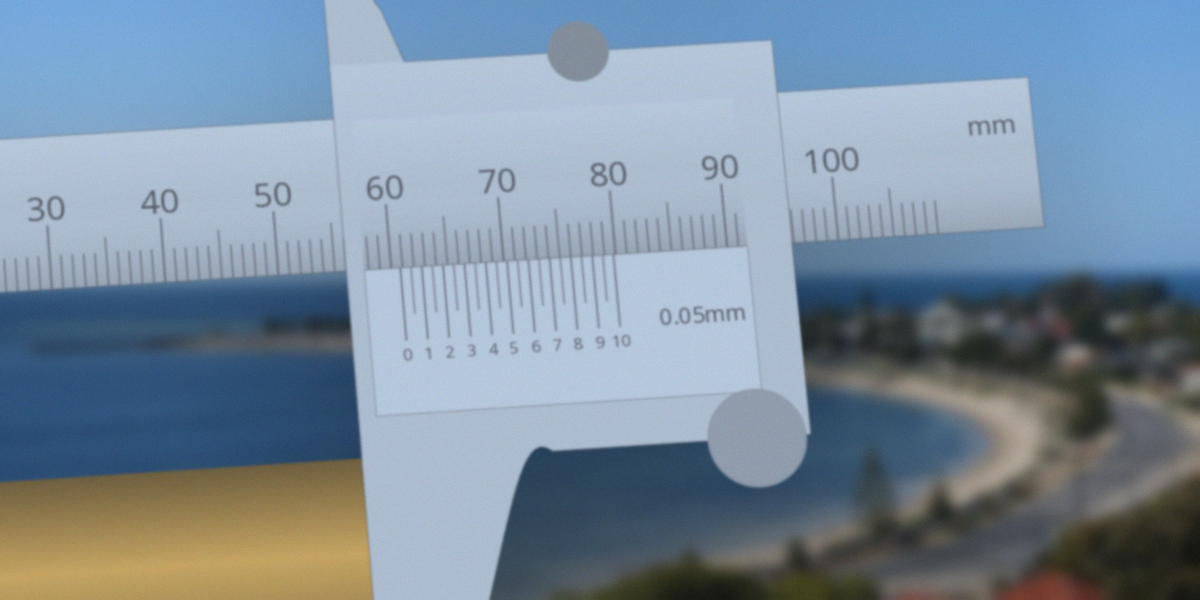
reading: 60.8 (mm)
